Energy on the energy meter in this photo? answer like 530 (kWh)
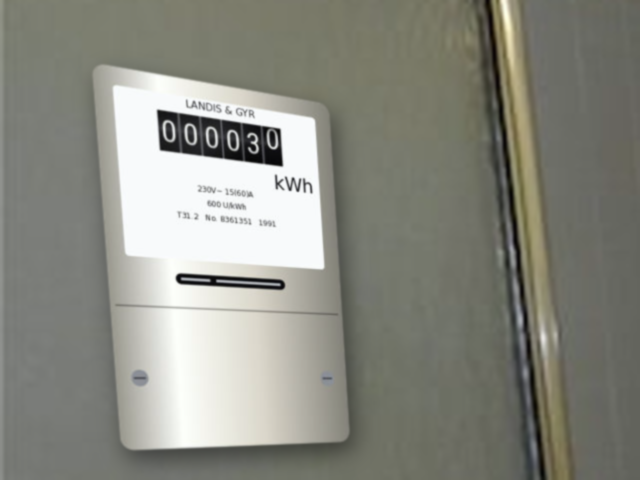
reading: 30 (kWh)
